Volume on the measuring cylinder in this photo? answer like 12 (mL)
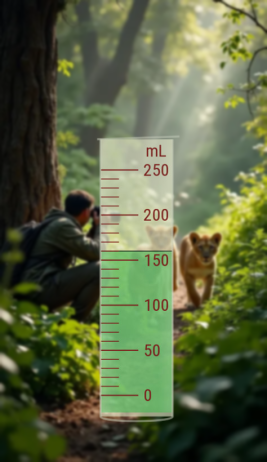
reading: 160 (mL)
